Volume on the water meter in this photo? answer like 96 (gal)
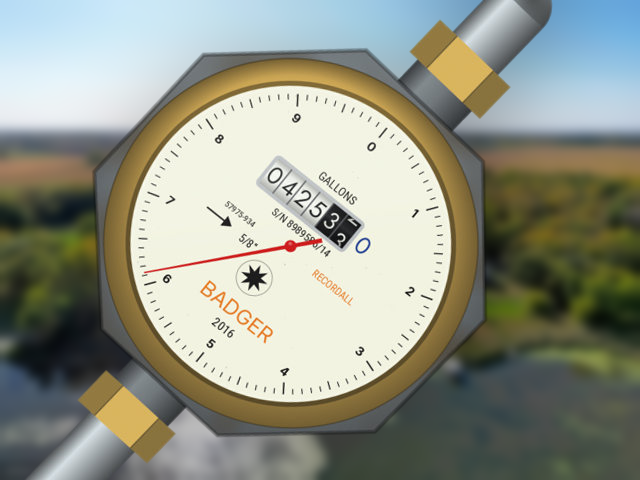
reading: 425326.1 (gal)
